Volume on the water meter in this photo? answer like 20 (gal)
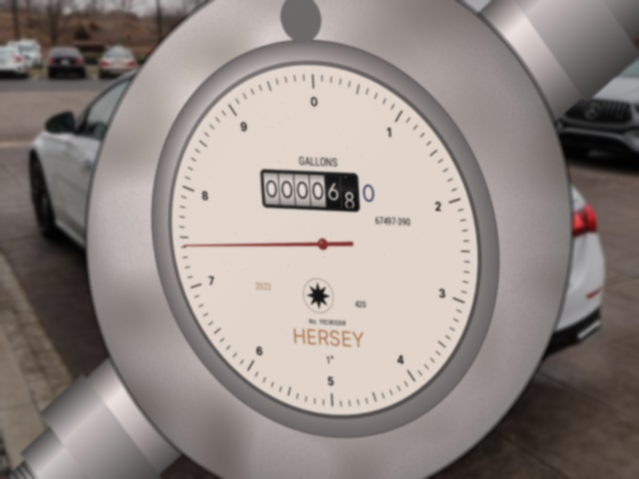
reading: 677.4 (gal)
